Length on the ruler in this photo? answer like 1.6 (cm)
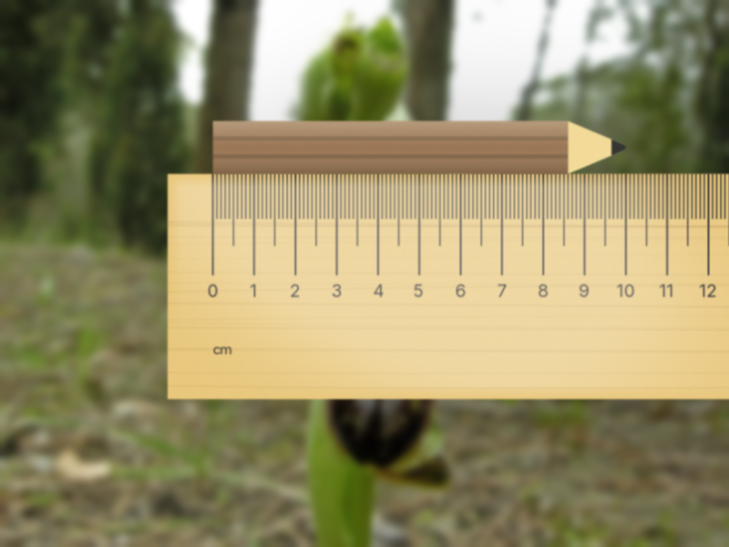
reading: 10 (cm)
